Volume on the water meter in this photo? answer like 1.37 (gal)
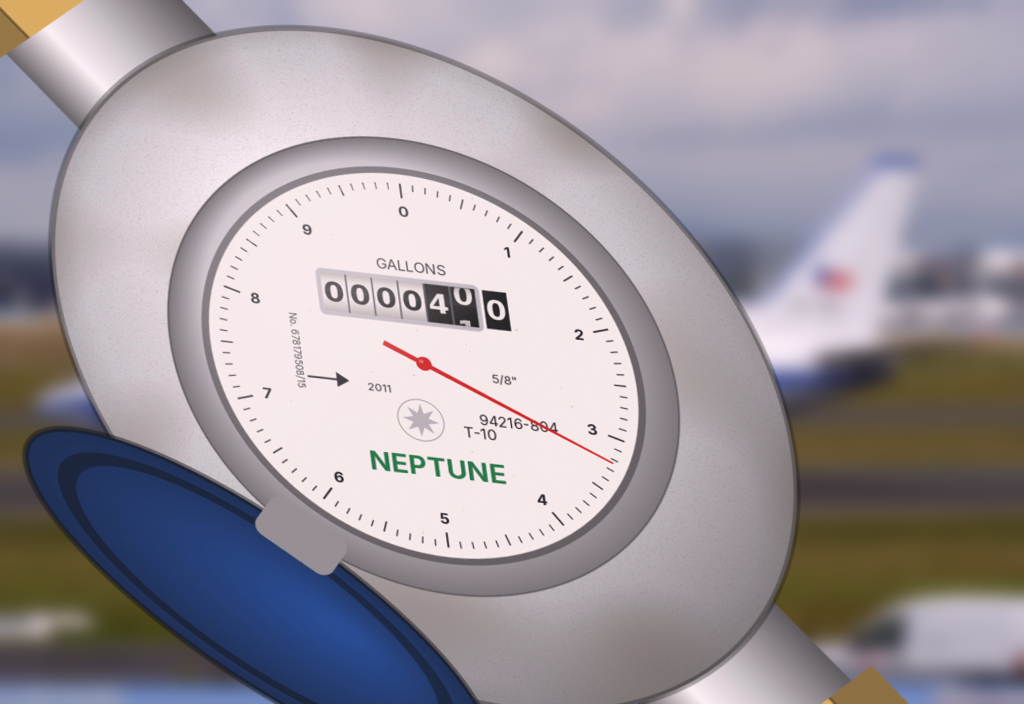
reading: 403.2 (gal)
